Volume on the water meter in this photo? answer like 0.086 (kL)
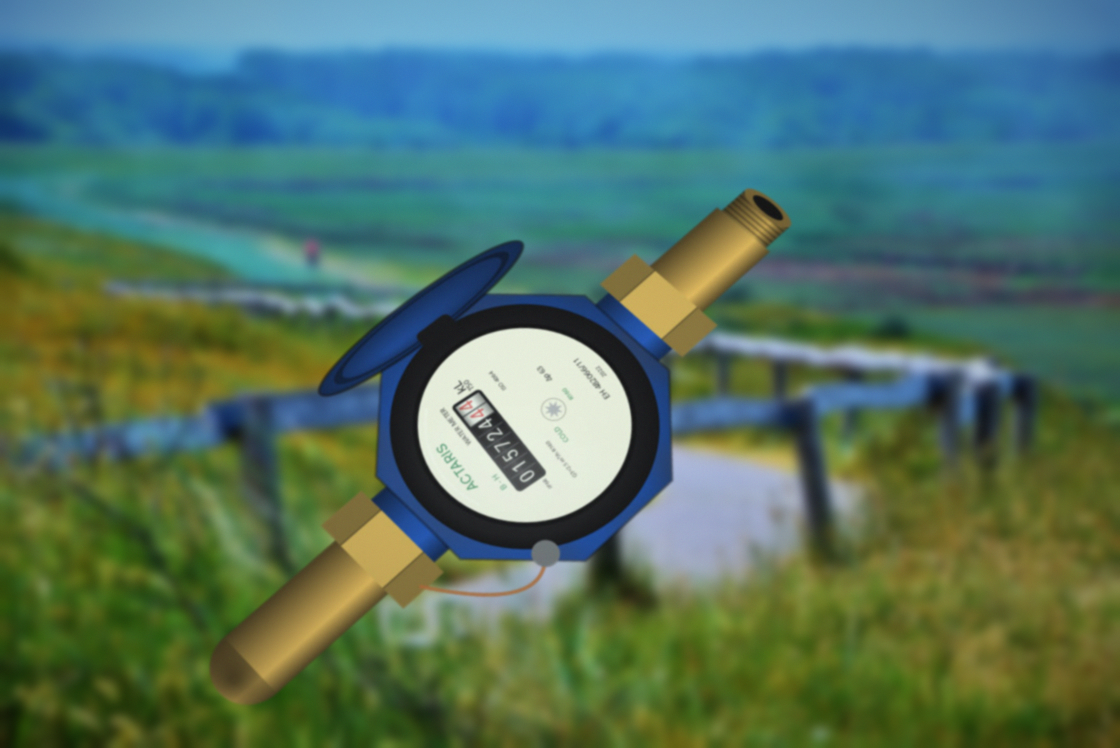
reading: 15724.44 (kL)
